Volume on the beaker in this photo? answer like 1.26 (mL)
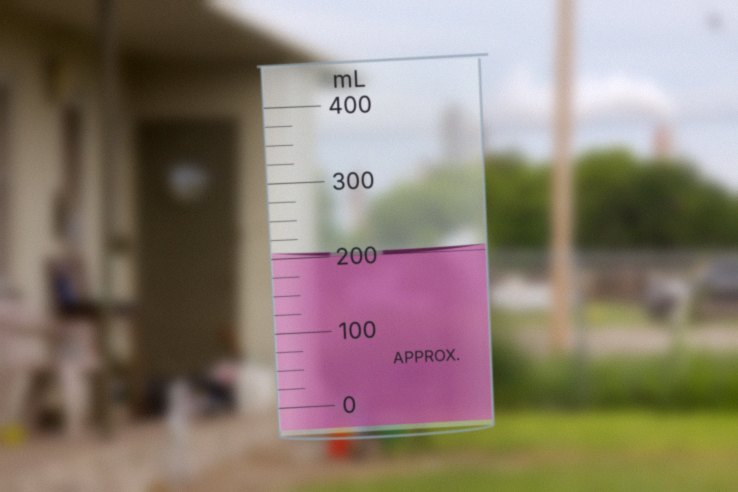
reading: 200 (mL)
